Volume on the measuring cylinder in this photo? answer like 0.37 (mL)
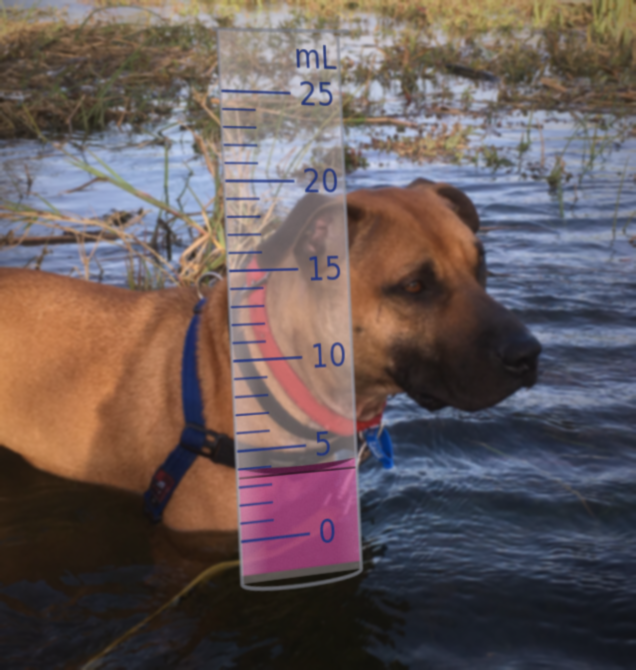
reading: 3.5 (mL)
